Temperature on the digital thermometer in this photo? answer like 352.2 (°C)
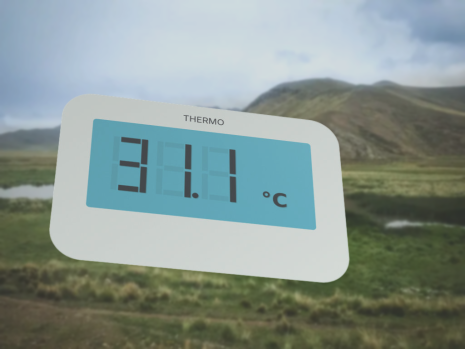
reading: 31.1 (°C)
